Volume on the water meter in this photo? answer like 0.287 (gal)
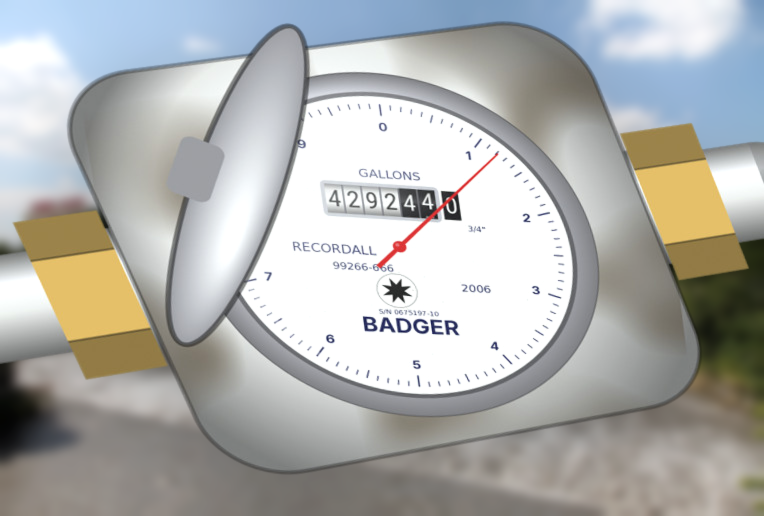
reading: 4292441.2 (gal)
